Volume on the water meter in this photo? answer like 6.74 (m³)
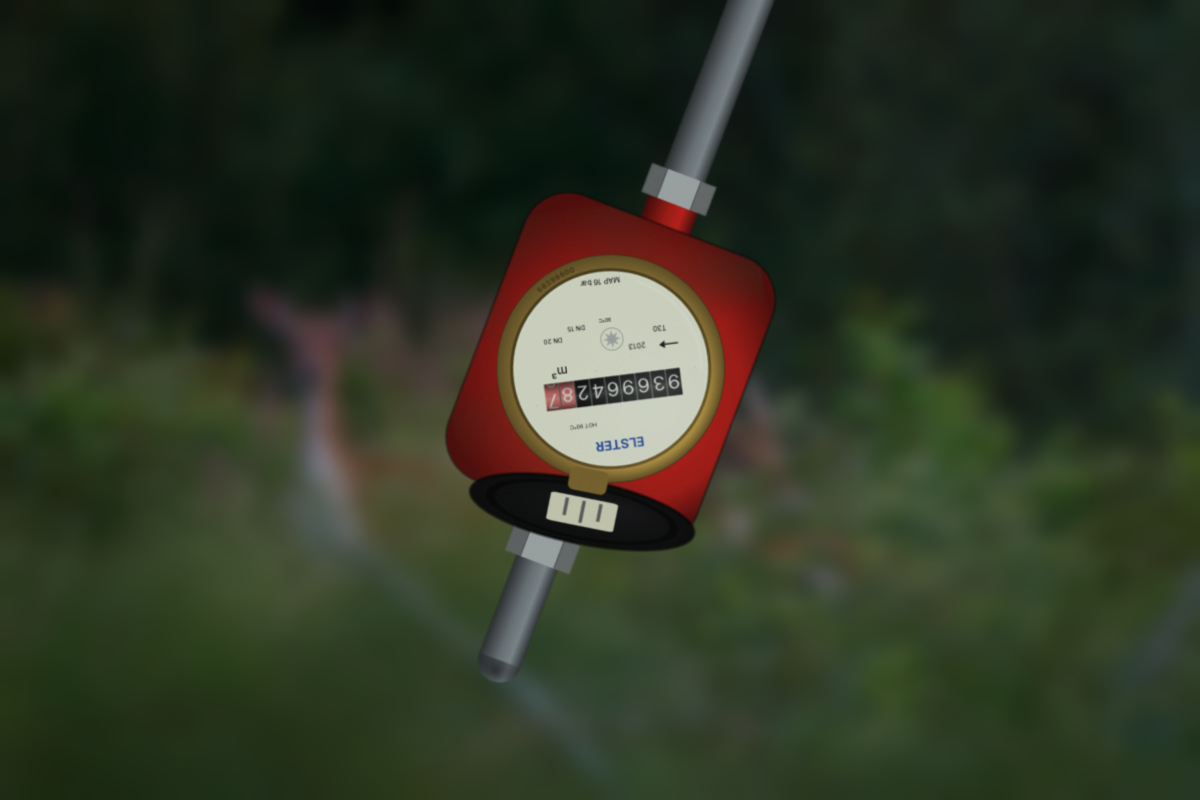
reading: 9369642.87 (m³)
